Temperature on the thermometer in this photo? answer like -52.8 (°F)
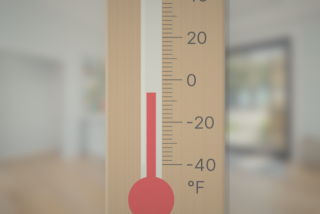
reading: -6 (°F)
